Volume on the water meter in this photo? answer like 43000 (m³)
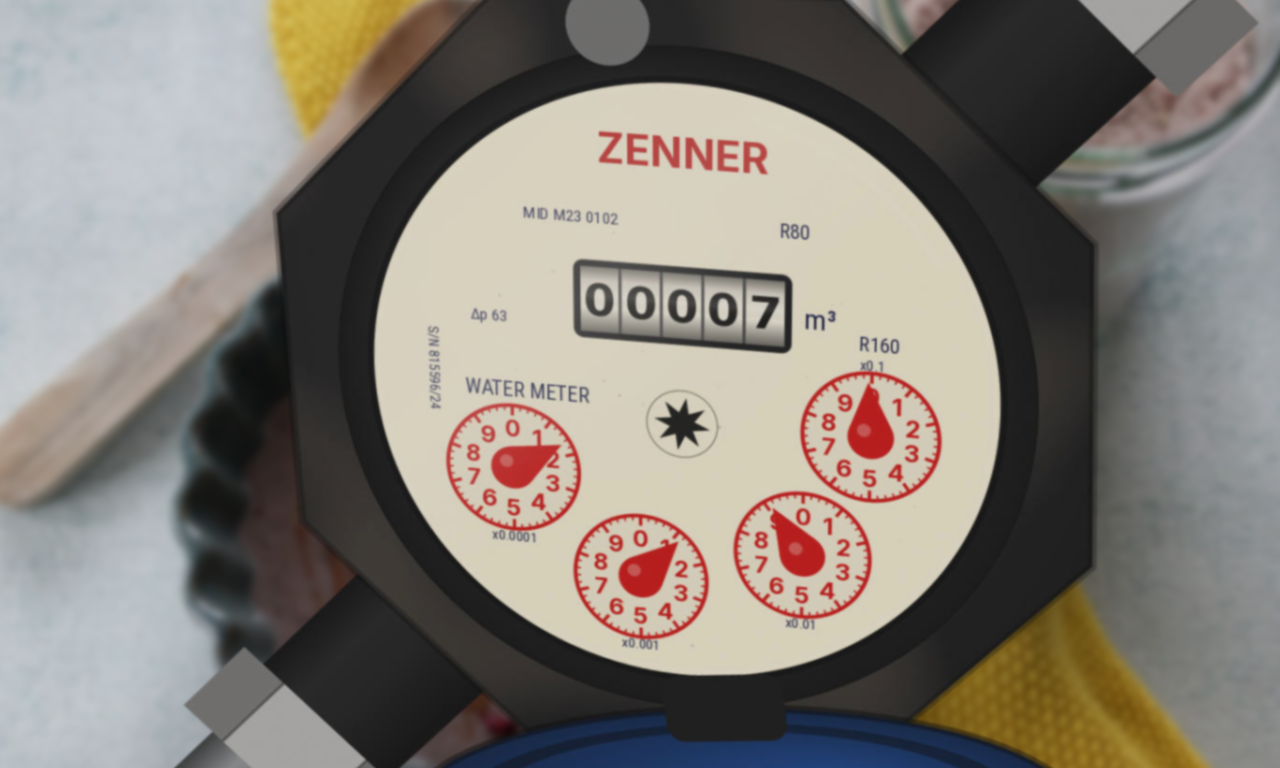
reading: 6.9911 (m³)
